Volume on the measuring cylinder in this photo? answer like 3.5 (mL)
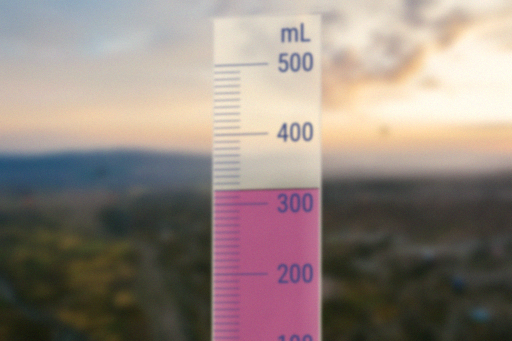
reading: 320 (mL)
